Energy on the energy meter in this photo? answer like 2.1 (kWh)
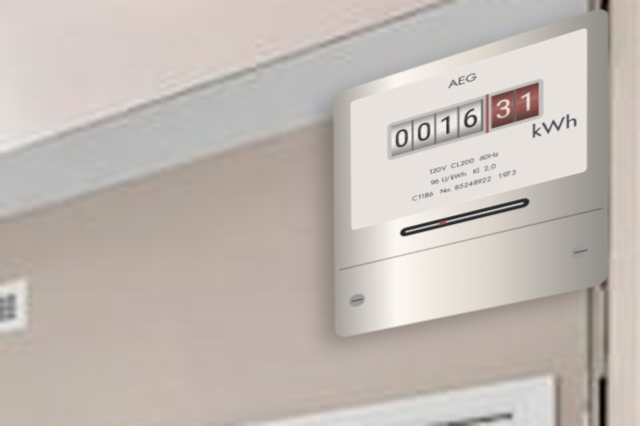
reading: 16.31 (kWh)
